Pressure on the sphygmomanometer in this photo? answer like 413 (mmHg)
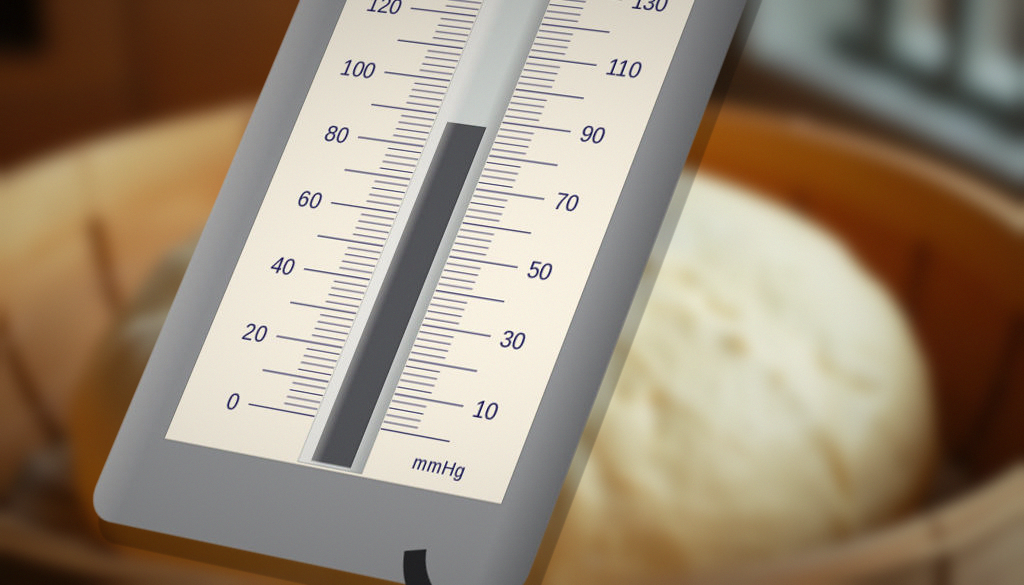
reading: 88 (mmHg)
